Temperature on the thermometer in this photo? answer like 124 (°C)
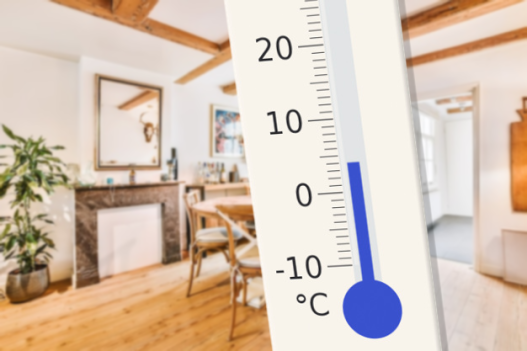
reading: 4 (°C)
